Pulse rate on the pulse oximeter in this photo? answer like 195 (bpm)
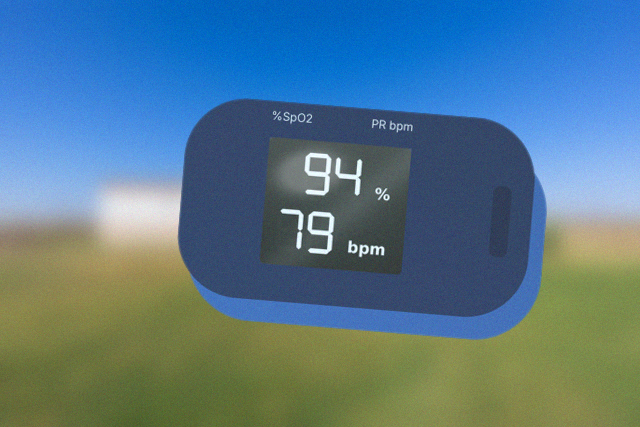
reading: 79 (bpm)
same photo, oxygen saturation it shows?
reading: 94 (%)
